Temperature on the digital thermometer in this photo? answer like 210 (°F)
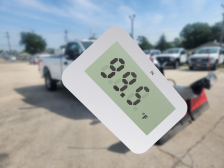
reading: 99.5 (°F)
